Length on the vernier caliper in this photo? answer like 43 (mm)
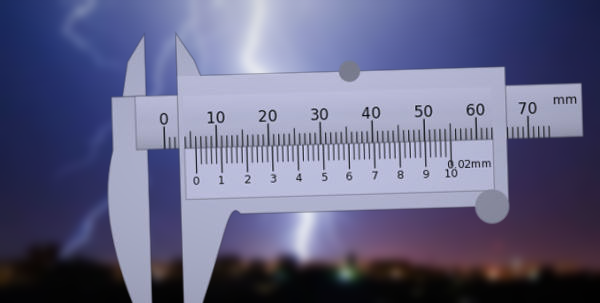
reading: 6.0 (mm)
